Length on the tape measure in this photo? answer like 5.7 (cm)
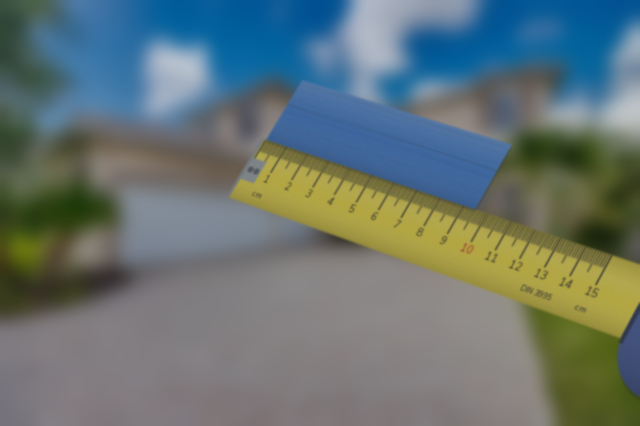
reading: 9.5 (cm)
